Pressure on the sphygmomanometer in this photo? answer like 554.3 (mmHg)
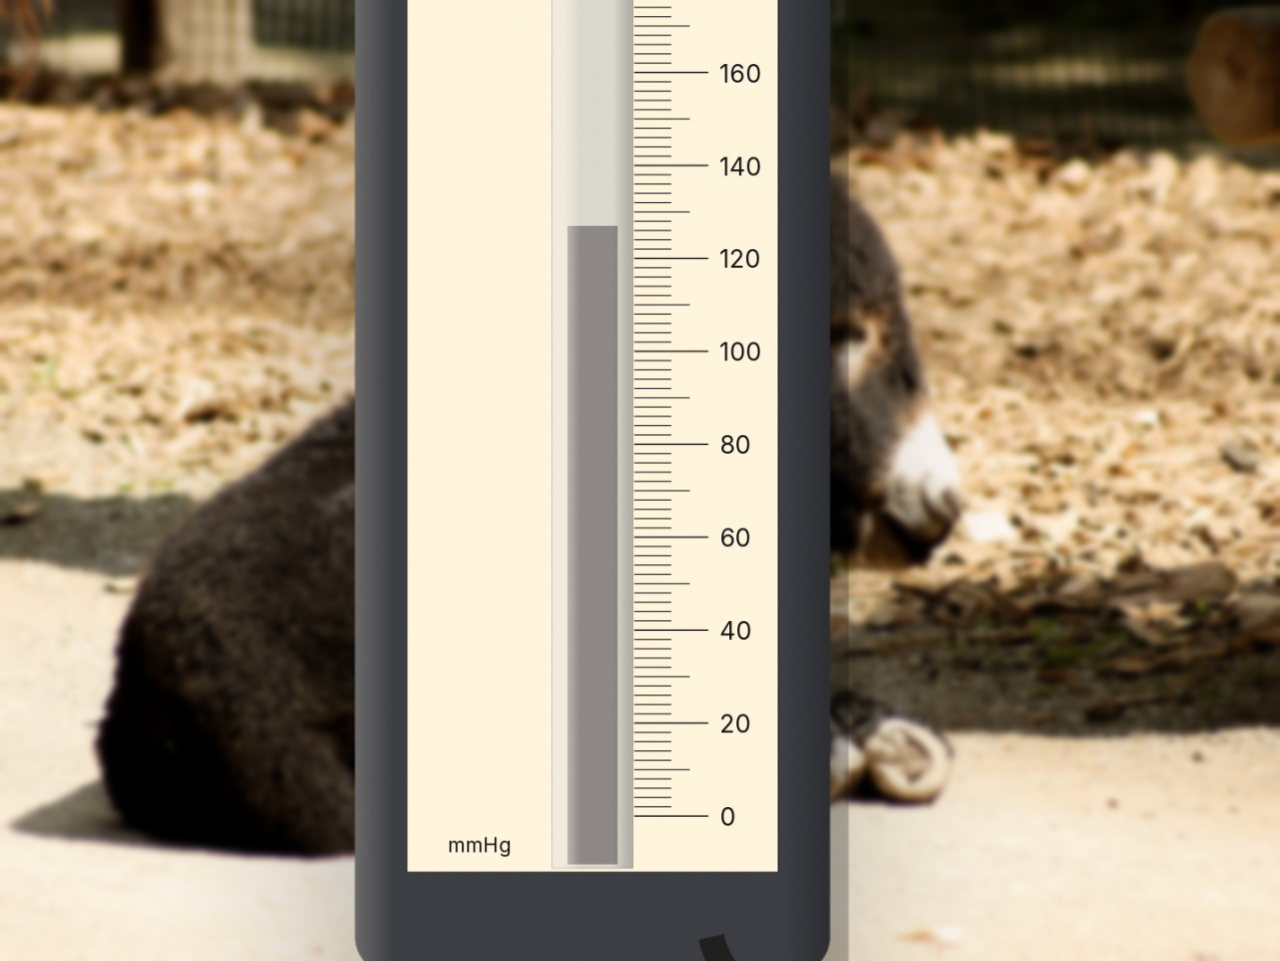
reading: 127 (mmHg)
